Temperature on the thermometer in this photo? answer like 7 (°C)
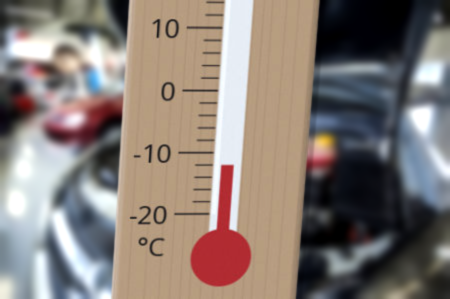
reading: -12 (°C)
